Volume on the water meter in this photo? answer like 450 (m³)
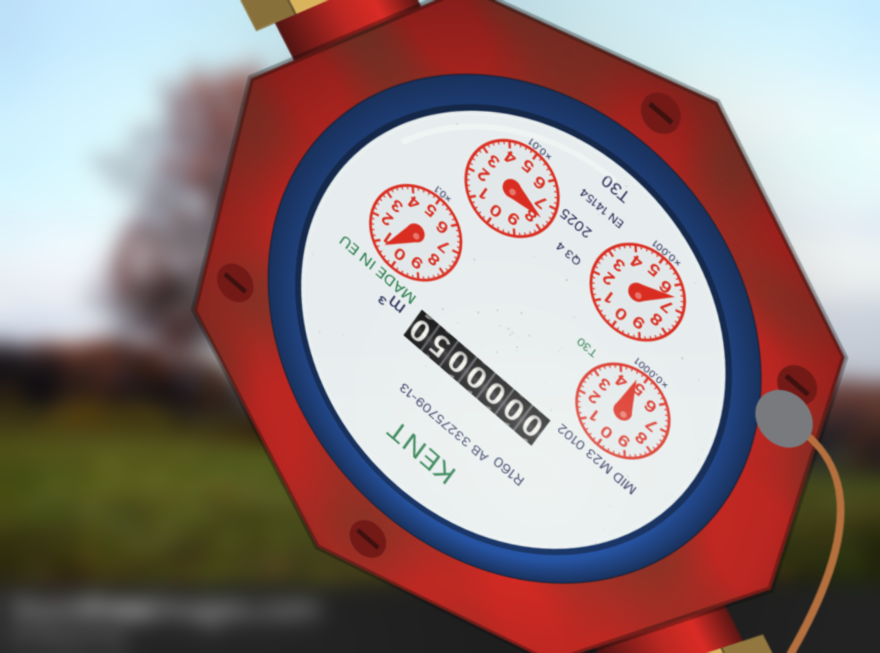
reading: 50.0764 (m³)
